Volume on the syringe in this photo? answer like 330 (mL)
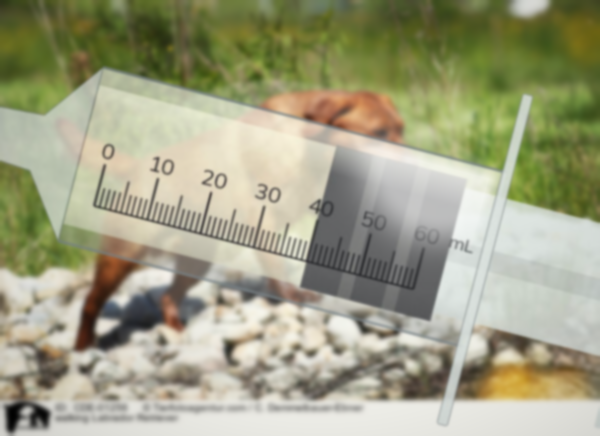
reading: 40 (mL)
